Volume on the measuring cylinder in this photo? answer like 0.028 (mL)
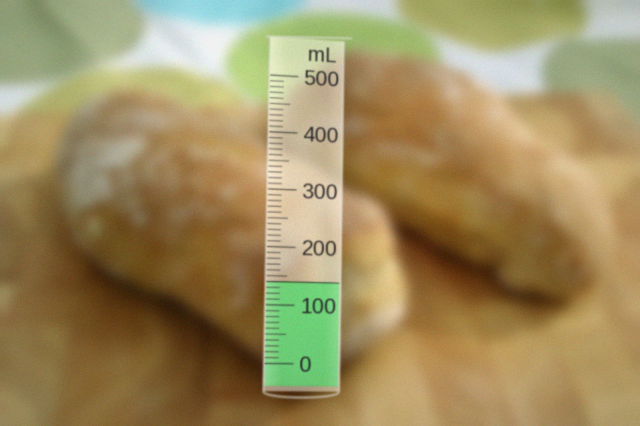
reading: 140 (mL)
